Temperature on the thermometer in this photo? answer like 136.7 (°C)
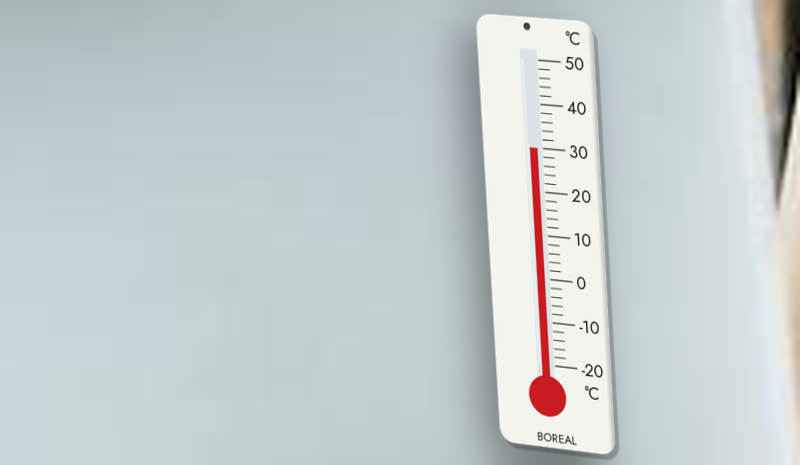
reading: 30 (°C)
